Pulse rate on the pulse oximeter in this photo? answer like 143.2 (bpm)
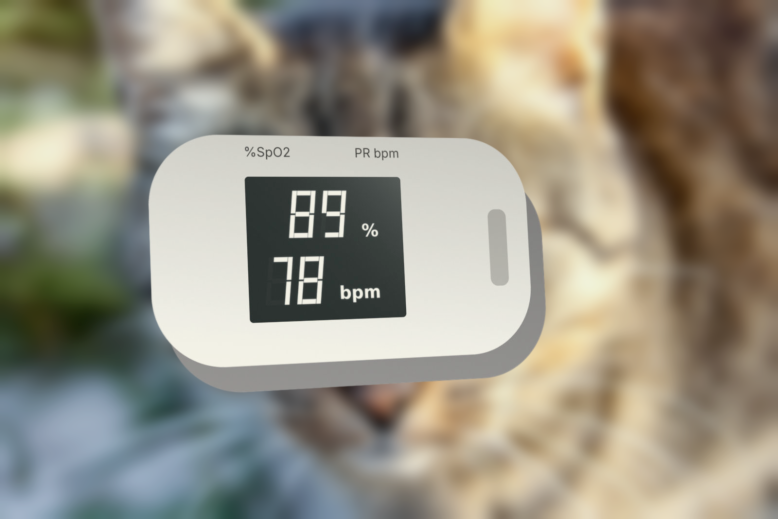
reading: 78 (bpm)
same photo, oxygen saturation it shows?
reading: 89 (%)
